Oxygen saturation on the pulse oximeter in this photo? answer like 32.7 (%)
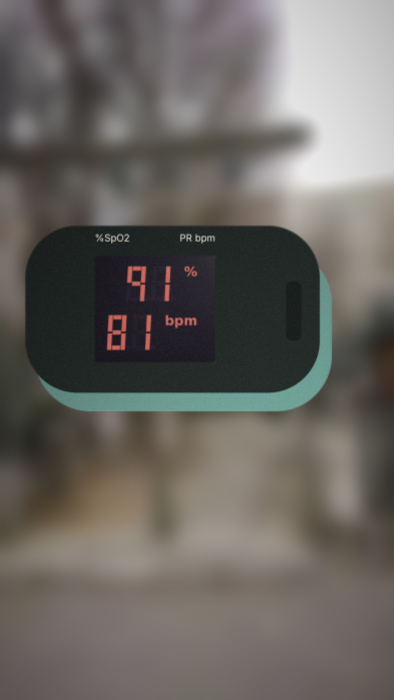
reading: 91 (%)
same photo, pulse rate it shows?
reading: 81 (bpm)
